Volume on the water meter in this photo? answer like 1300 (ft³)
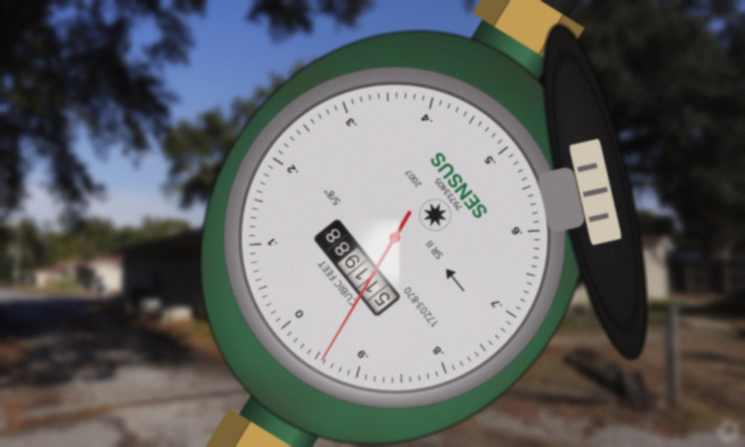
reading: 511987.94 (ft³)
